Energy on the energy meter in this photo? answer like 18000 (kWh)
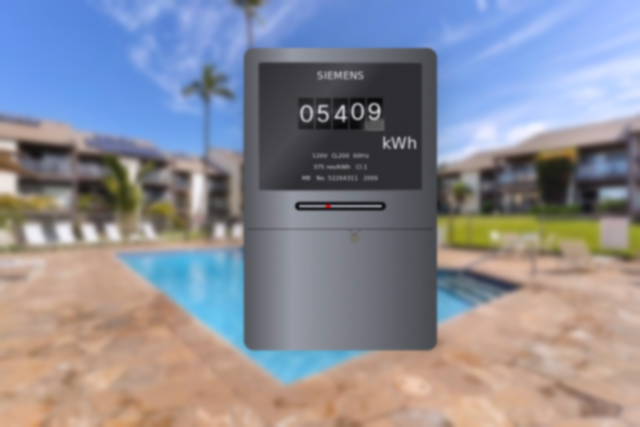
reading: 5409 (kWh)
